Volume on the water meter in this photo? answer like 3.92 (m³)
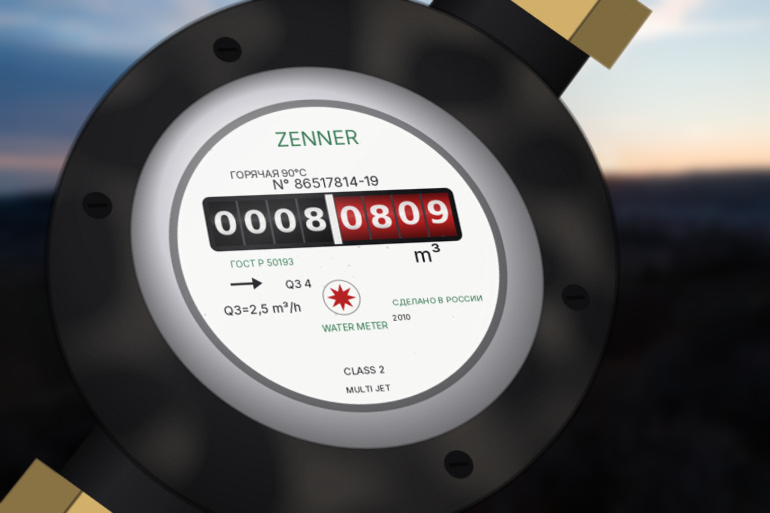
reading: 8.0809 (m³)
